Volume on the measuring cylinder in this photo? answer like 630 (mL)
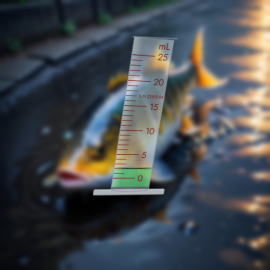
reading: 2 (mL)
